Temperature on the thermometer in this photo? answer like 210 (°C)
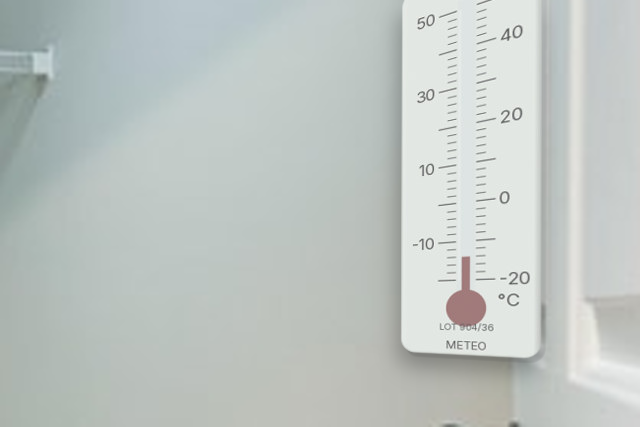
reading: -14 (°C)
